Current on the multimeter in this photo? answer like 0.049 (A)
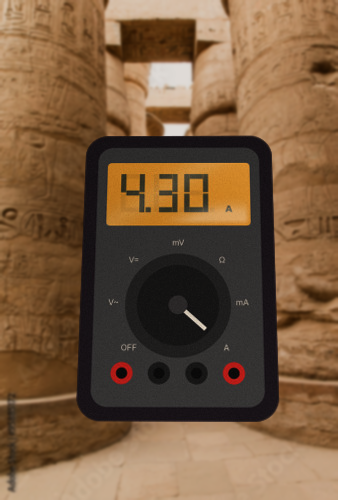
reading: 4.30 (A)
